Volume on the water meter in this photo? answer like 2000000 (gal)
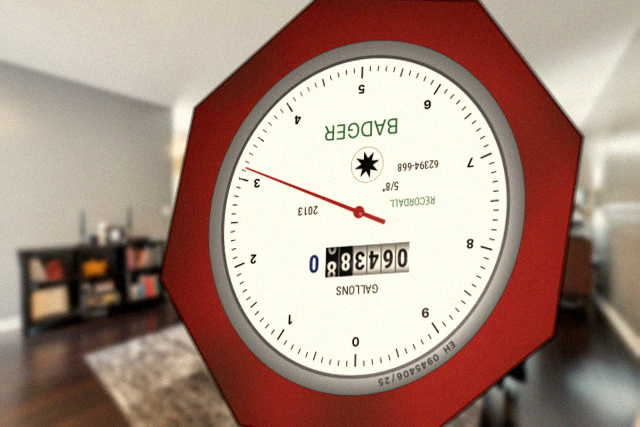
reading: 643883.1 (gal)
